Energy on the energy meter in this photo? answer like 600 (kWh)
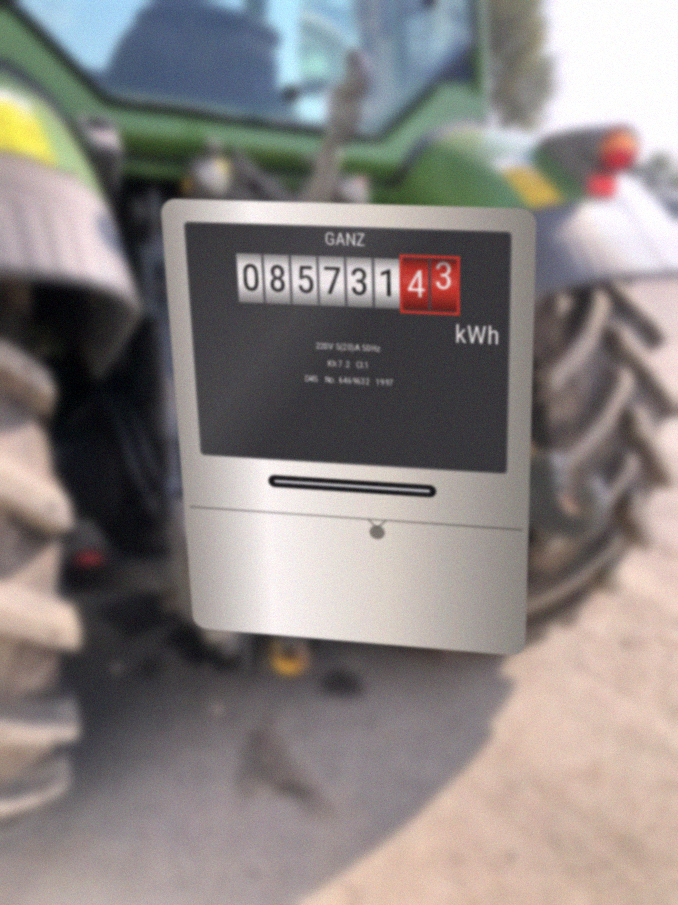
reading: 85731.43 (kWh)
